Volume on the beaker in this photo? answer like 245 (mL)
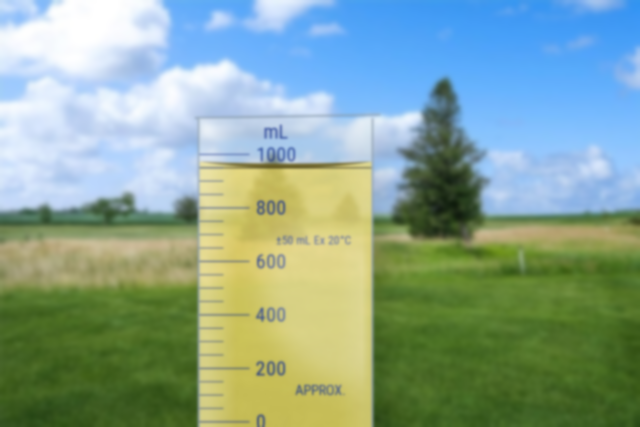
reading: 950 (mL)
